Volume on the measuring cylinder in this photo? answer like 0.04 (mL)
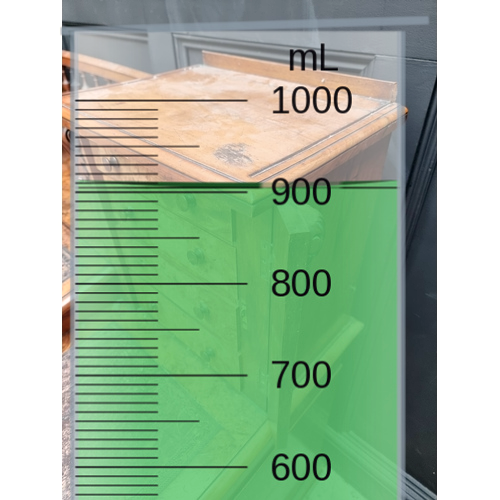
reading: 905 (mL)
